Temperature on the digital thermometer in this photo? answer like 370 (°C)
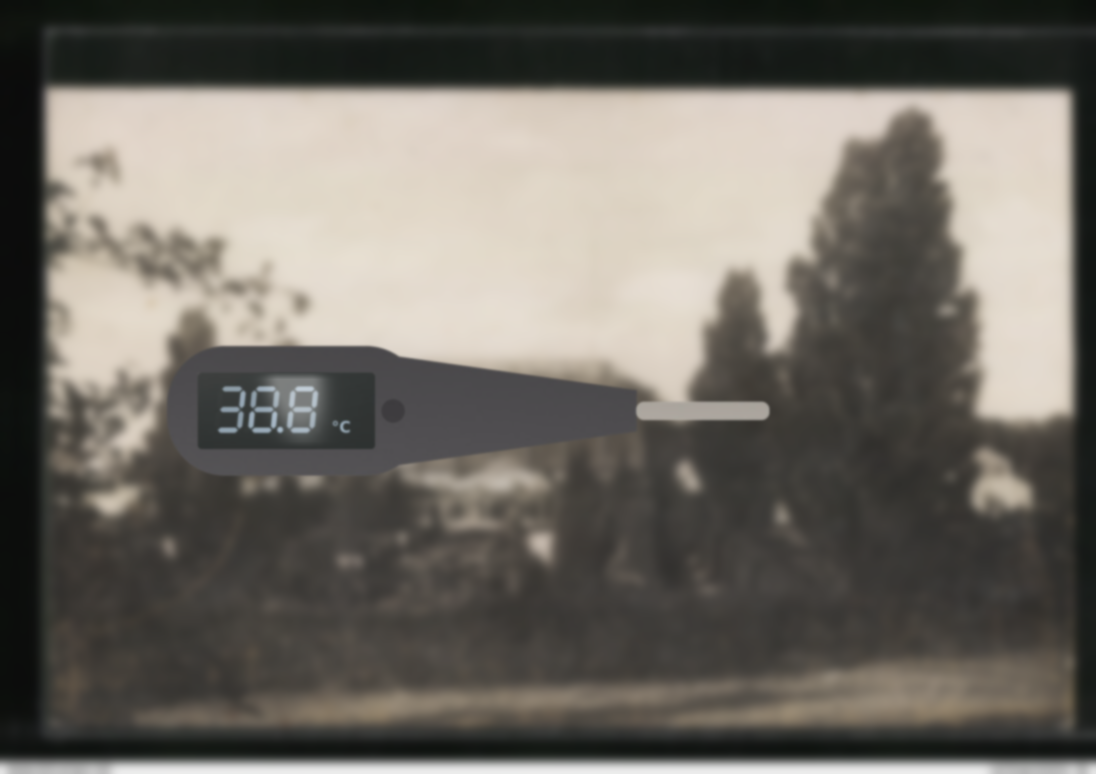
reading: 38.8 (°C)
